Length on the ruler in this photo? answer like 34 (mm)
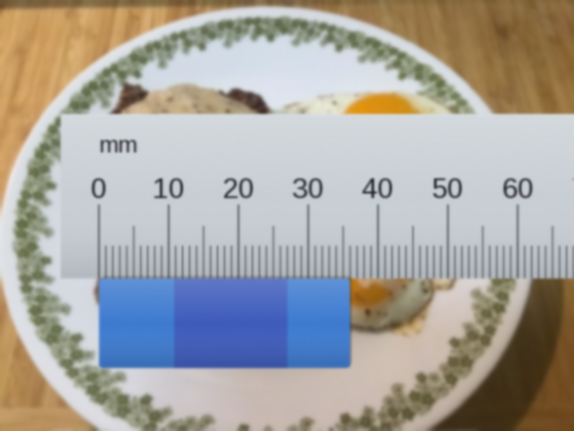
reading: 36 (mm)
